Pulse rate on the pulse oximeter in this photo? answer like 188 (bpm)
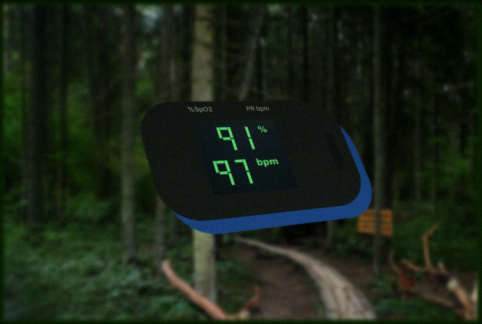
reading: 97 (bpm)
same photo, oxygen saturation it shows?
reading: 91 (%)
